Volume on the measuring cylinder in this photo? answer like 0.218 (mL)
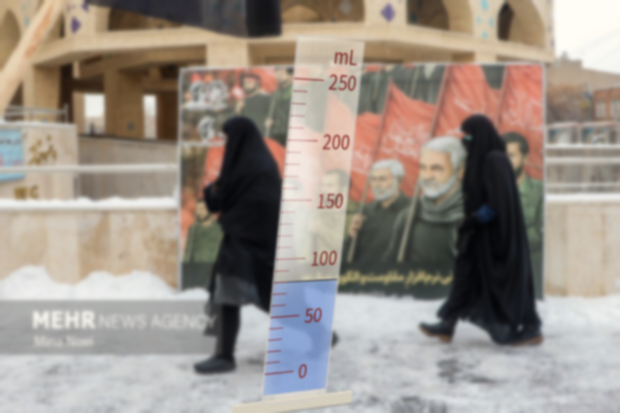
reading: 80 (mL)
